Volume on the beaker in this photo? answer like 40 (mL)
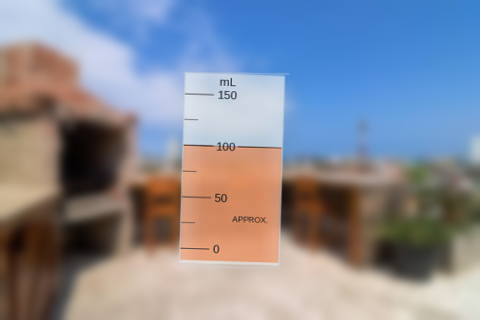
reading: 100 (mL)
